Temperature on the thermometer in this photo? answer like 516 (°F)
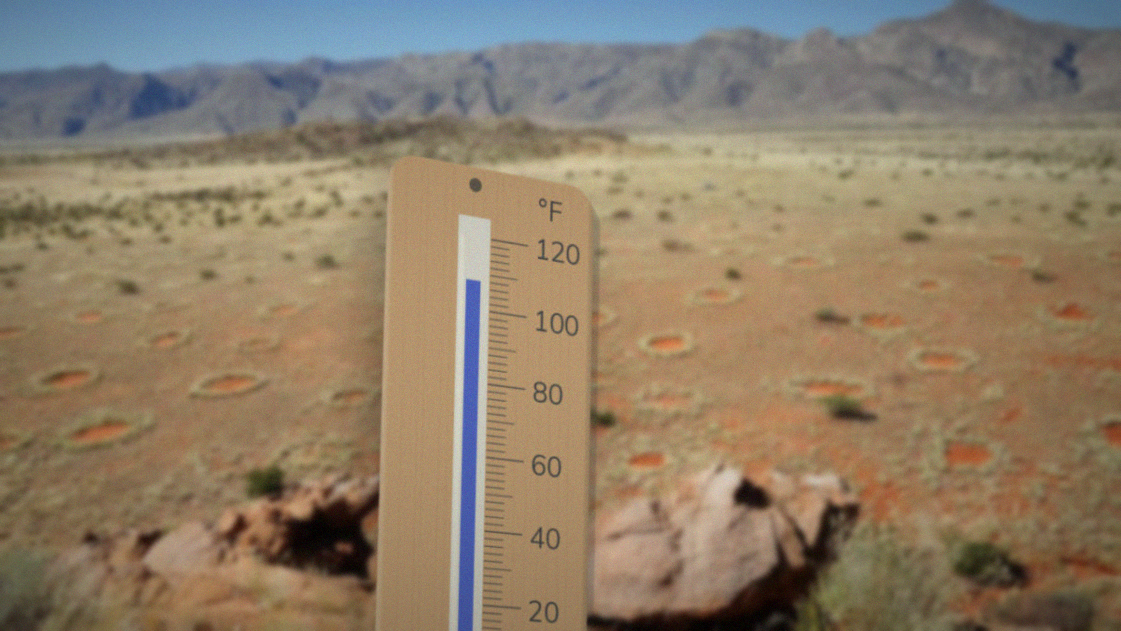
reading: 108 (°F)
